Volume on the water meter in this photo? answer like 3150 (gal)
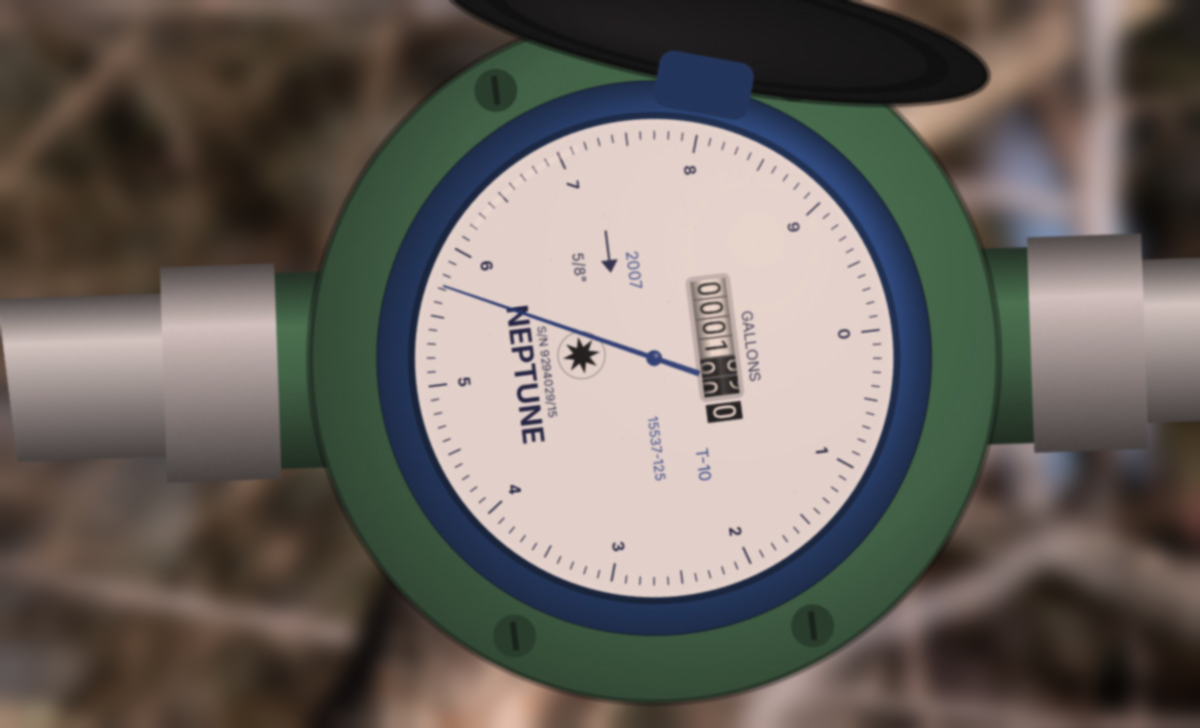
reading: 1895.7 (gal)
